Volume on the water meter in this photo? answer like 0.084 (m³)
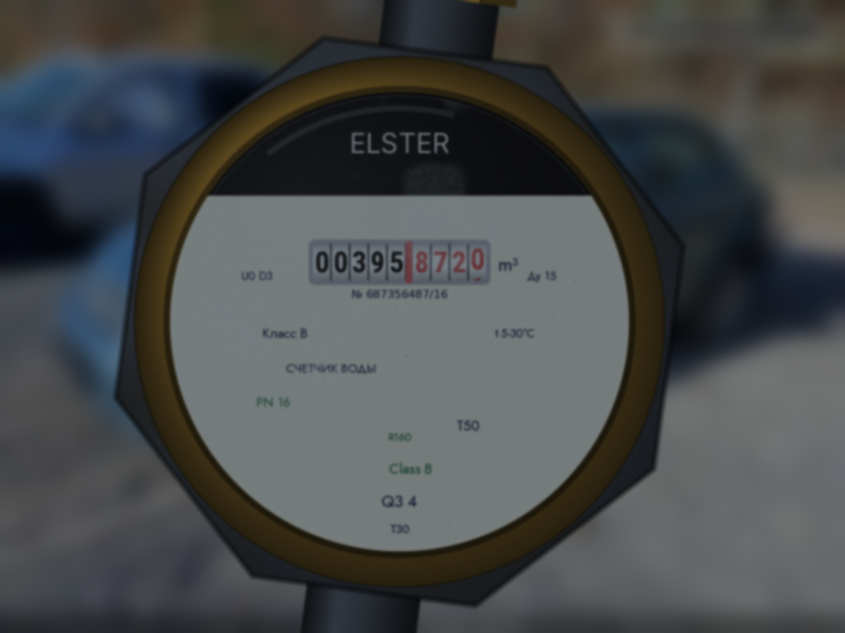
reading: 395.8720 (m³)
